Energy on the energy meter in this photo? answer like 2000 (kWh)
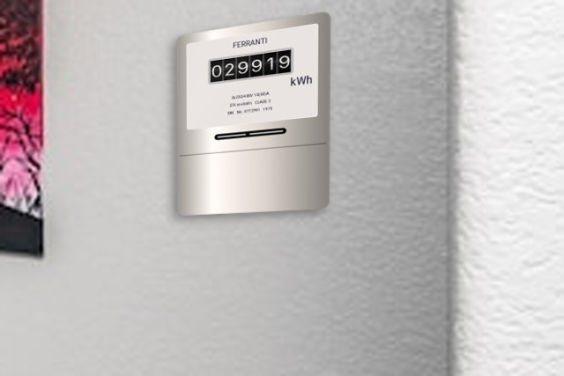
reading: 29919 (kWh)
